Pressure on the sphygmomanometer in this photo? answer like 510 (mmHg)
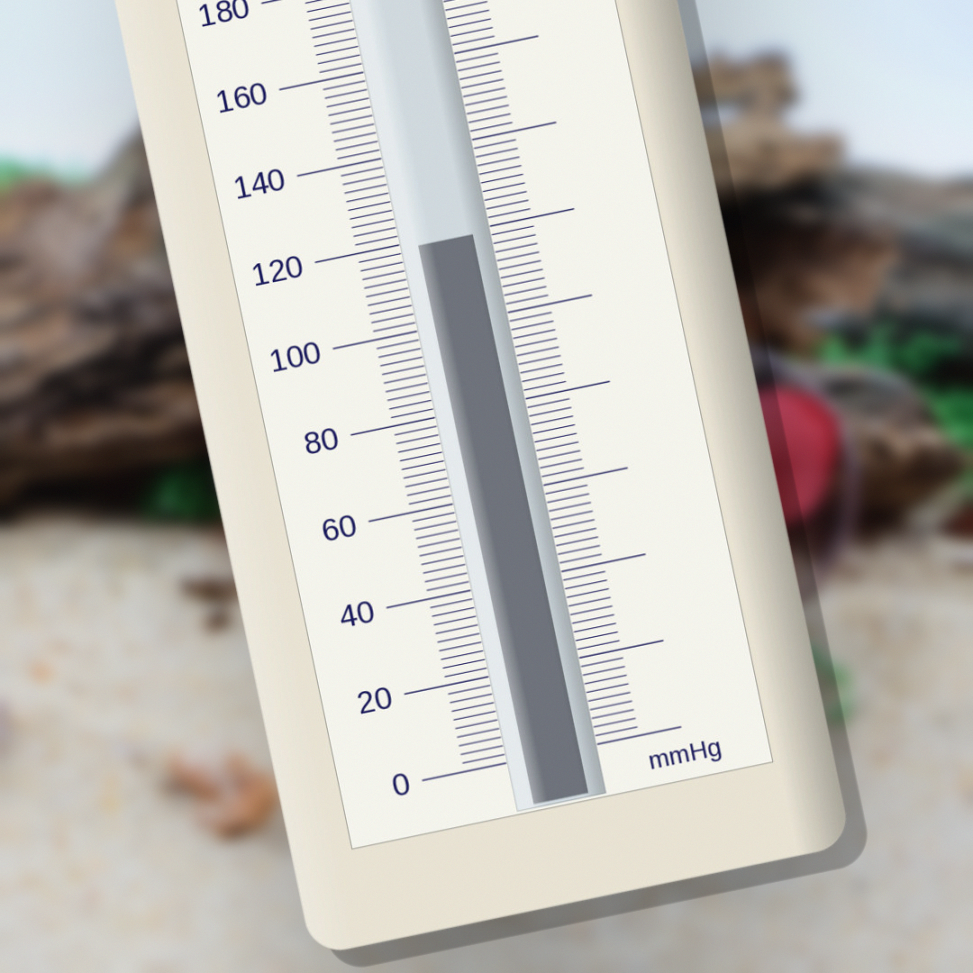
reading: 119 (mmHg)
